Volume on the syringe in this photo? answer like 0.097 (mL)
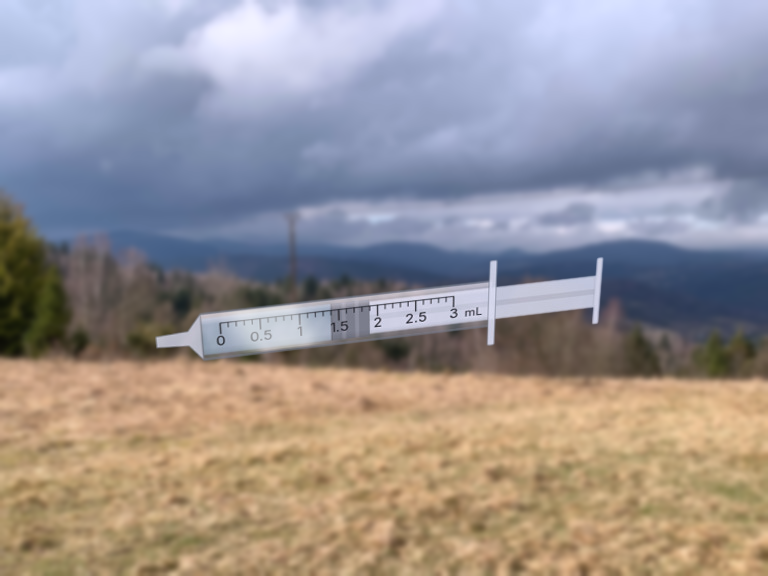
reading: 1.4 (mL)
